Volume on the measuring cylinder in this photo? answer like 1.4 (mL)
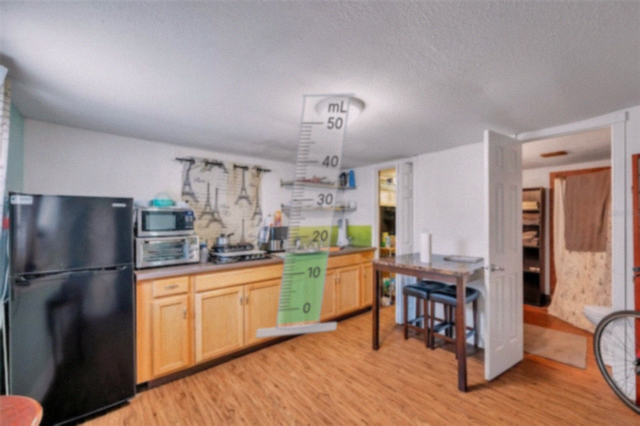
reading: 15 (mL)
